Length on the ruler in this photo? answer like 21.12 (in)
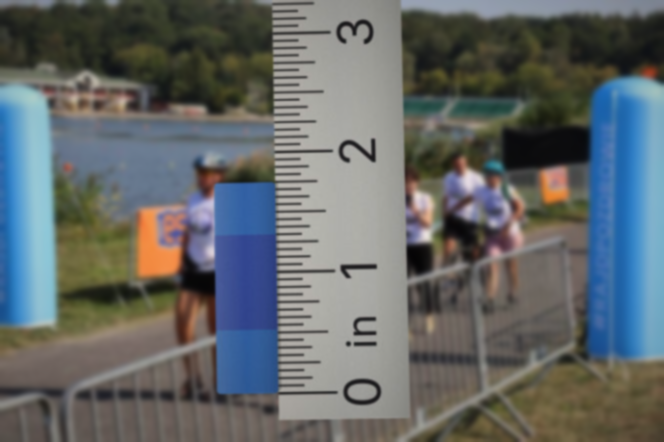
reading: 1.75 (in)
